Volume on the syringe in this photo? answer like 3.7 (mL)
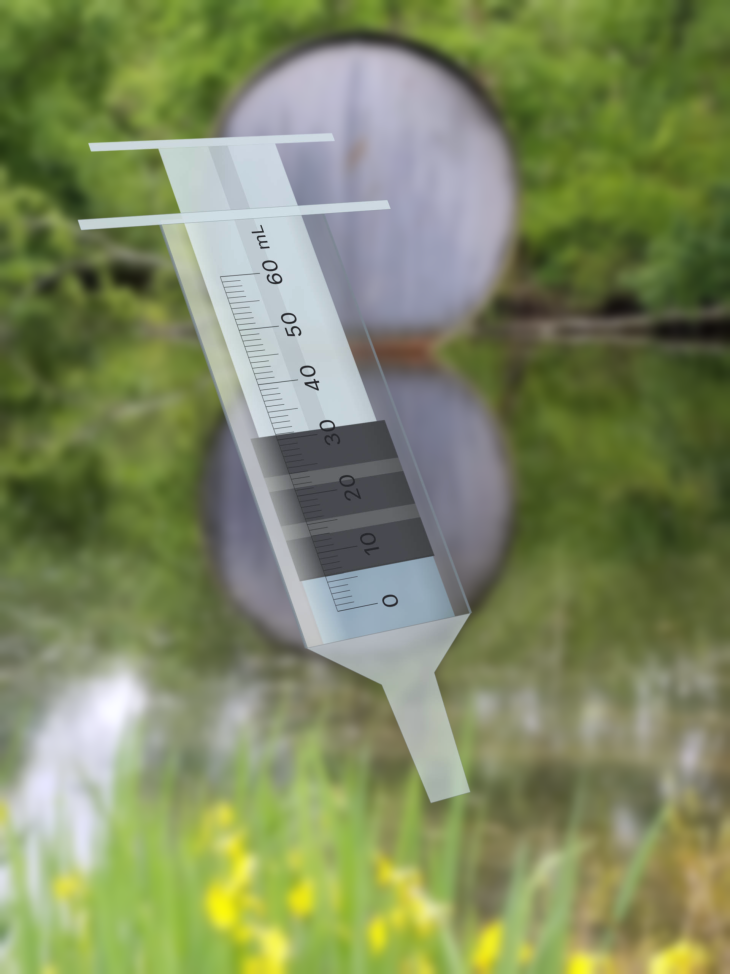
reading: 6 (mL)
